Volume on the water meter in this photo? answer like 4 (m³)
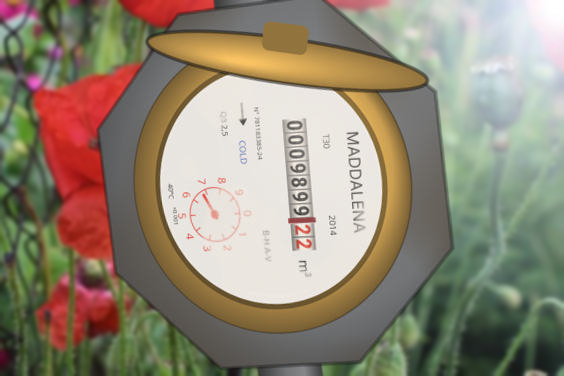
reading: 9899.226 (m³)
